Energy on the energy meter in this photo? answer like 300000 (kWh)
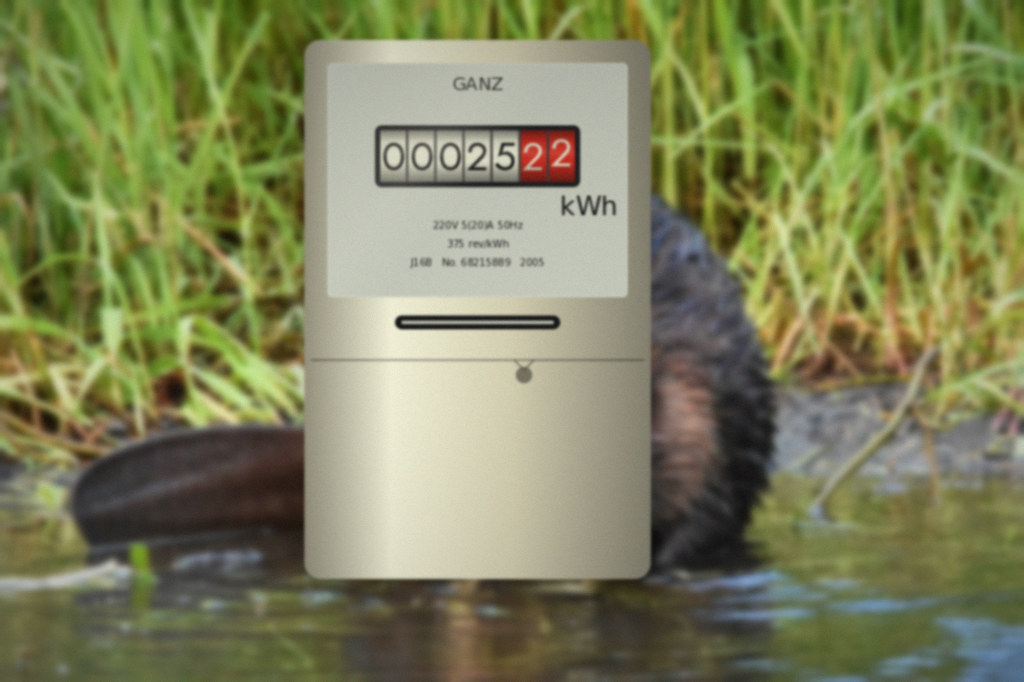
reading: 25.22 (kWh)
